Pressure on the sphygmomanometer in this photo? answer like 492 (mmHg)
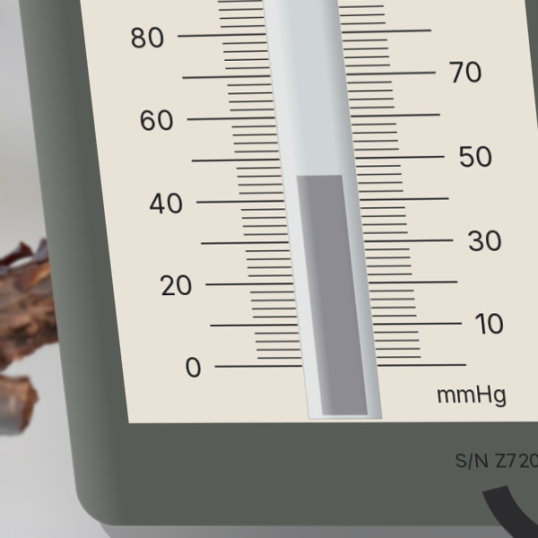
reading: 46 (mmHg)
